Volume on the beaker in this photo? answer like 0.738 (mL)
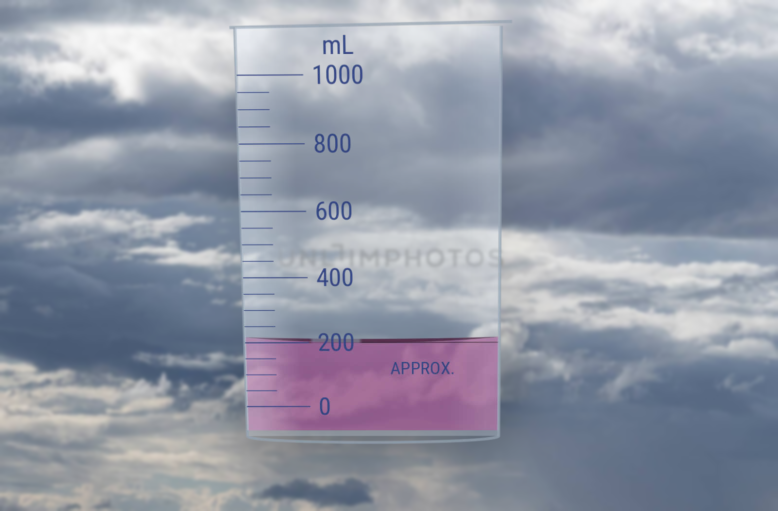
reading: 200 (mL)
